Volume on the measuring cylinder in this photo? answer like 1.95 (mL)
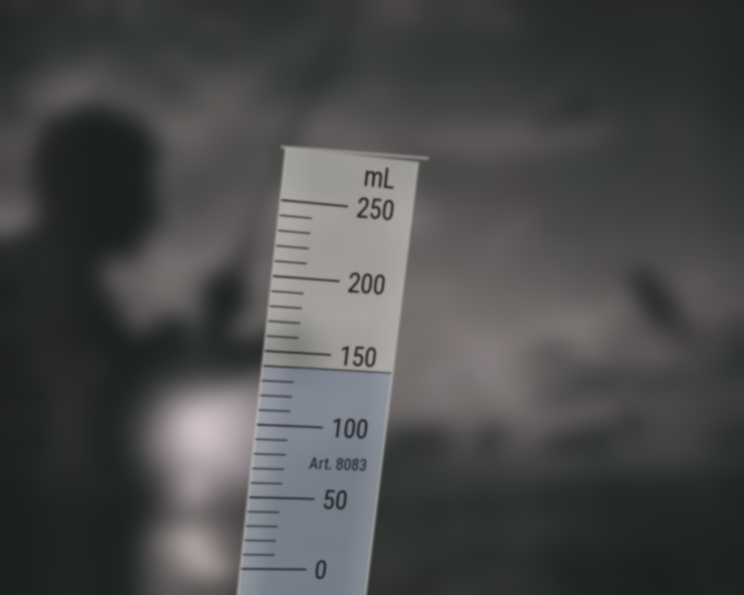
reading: 140 (mL)
